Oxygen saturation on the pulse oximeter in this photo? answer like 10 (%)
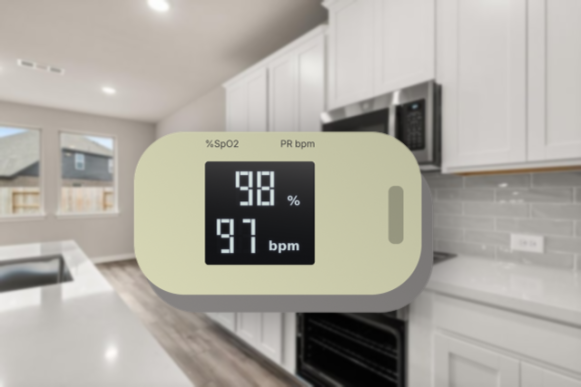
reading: 98 (%)
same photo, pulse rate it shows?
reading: 97 (bpm)
